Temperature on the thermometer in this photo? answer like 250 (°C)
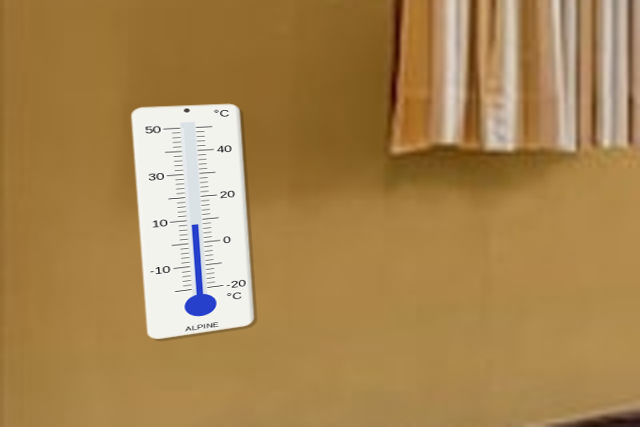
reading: 8 (°C)
